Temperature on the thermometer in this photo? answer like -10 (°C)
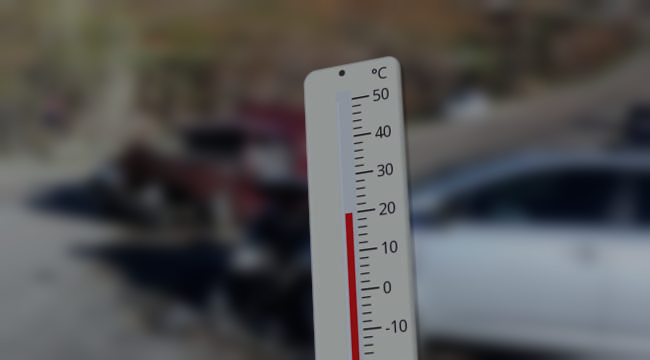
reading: 20 (°C)
